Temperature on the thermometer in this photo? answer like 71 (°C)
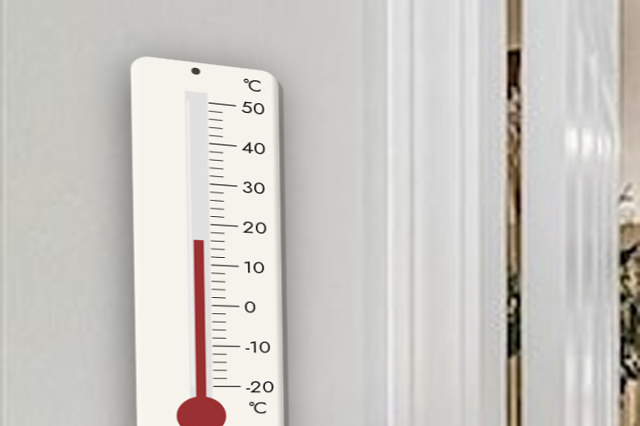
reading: 16 (°C)
